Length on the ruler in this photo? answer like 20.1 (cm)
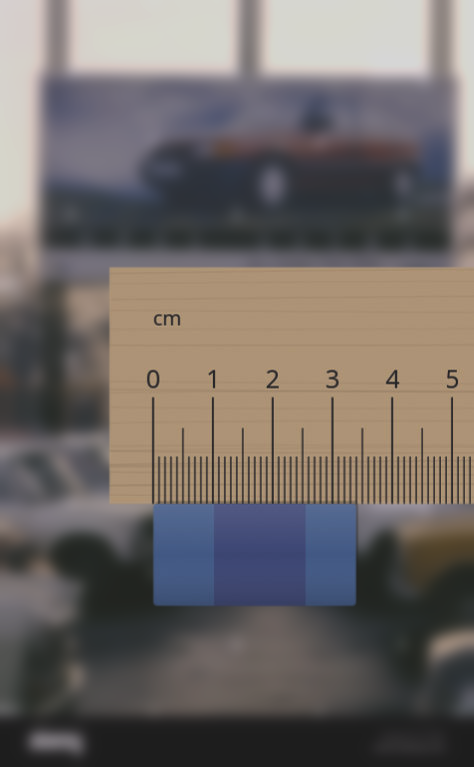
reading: 3.4 (cm)
